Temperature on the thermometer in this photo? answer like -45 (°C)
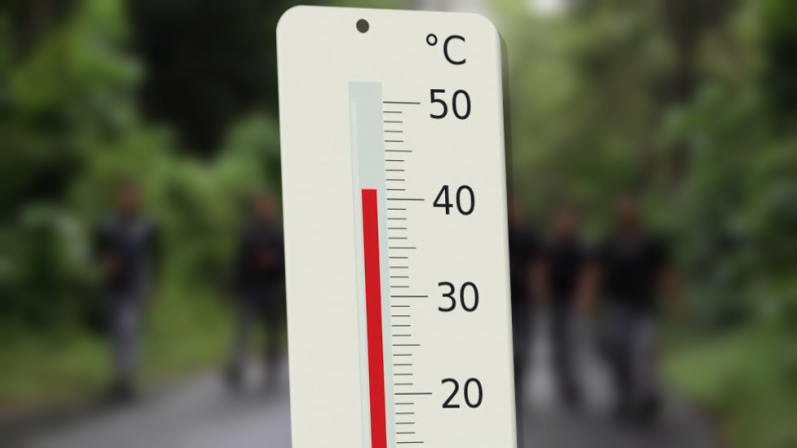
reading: 41 (°C)
